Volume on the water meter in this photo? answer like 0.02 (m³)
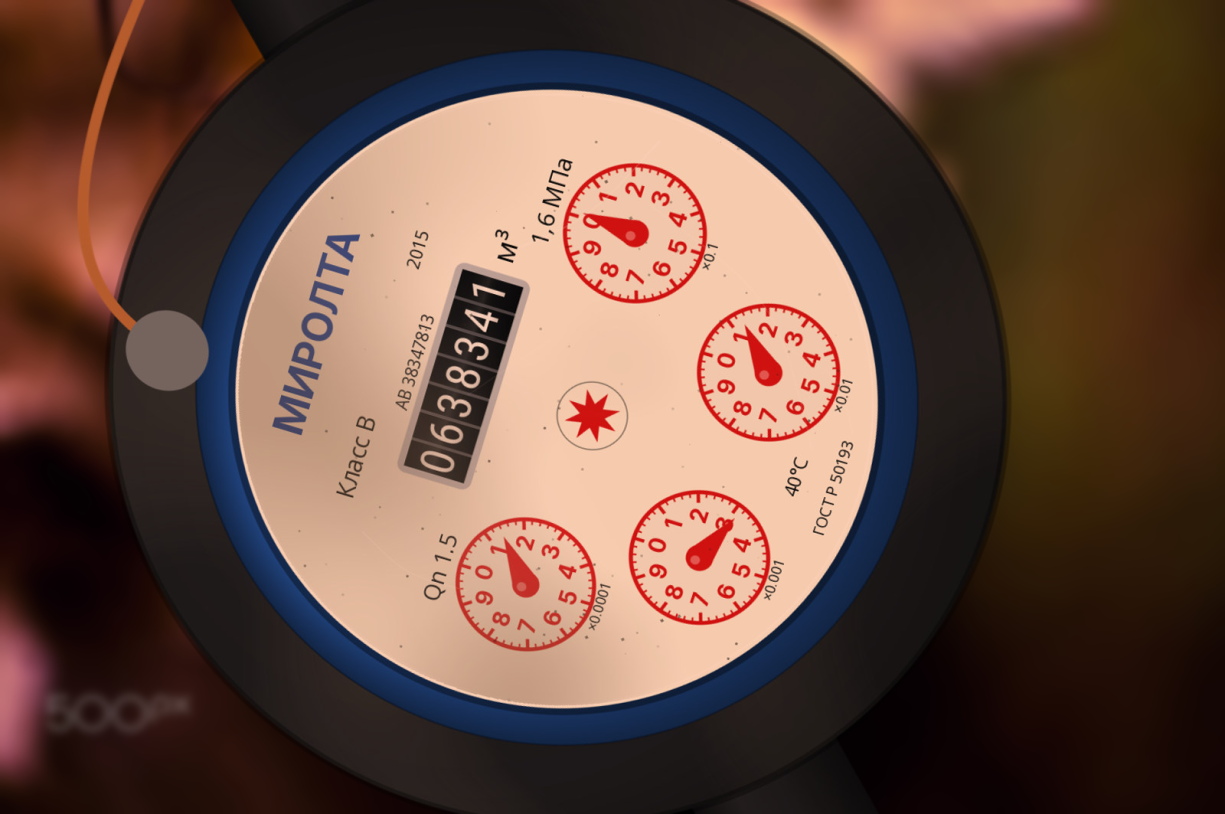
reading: 638341.0131 (m³)
